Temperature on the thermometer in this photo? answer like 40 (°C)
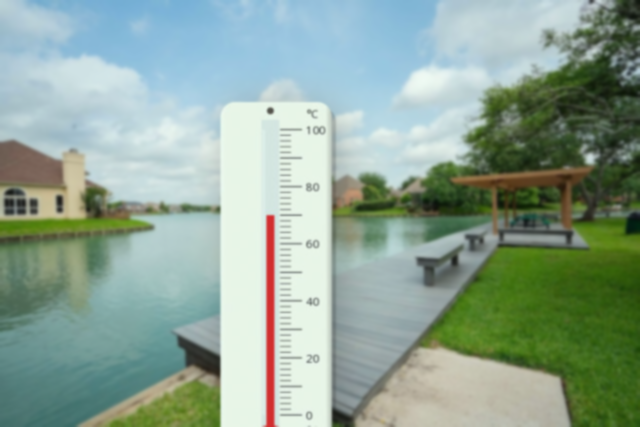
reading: 70 (°C)
